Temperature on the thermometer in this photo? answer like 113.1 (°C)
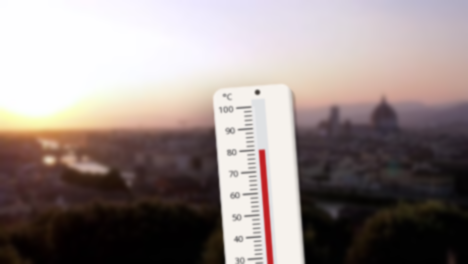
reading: 80 (°C)
